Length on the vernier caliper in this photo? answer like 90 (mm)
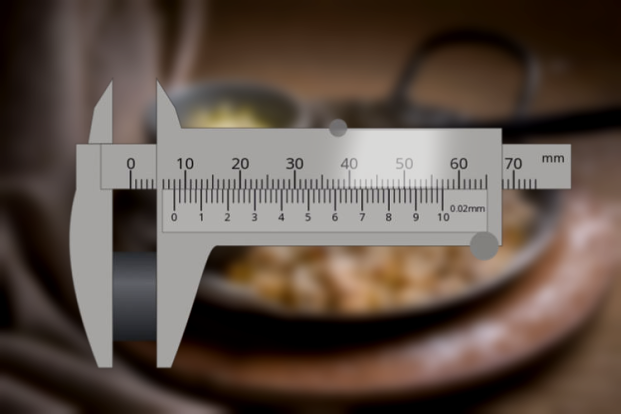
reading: 8.0 (mm)
